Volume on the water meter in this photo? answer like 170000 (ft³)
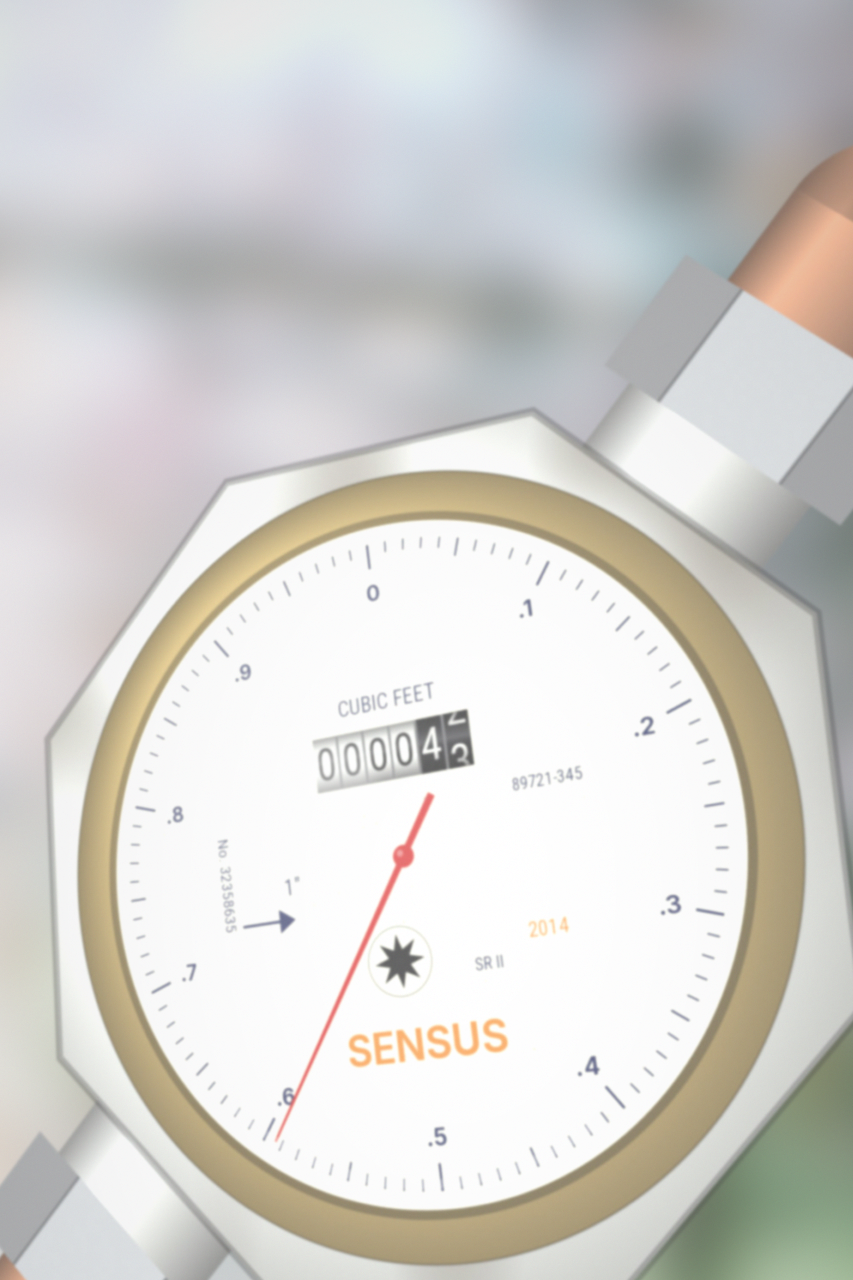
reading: 42.59 (ft³)
